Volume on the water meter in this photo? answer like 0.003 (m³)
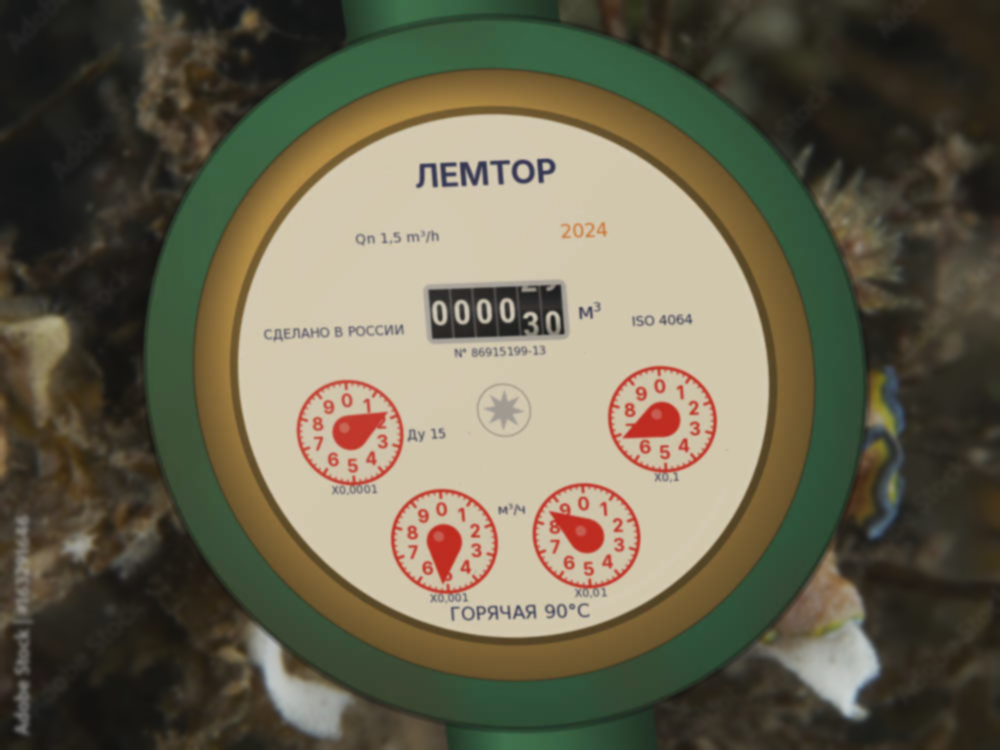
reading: 29.6851 (m³)
